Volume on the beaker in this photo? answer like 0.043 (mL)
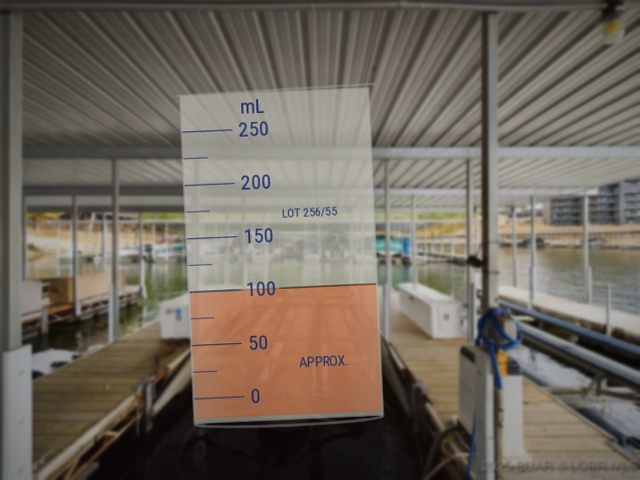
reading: 100 (mL)
